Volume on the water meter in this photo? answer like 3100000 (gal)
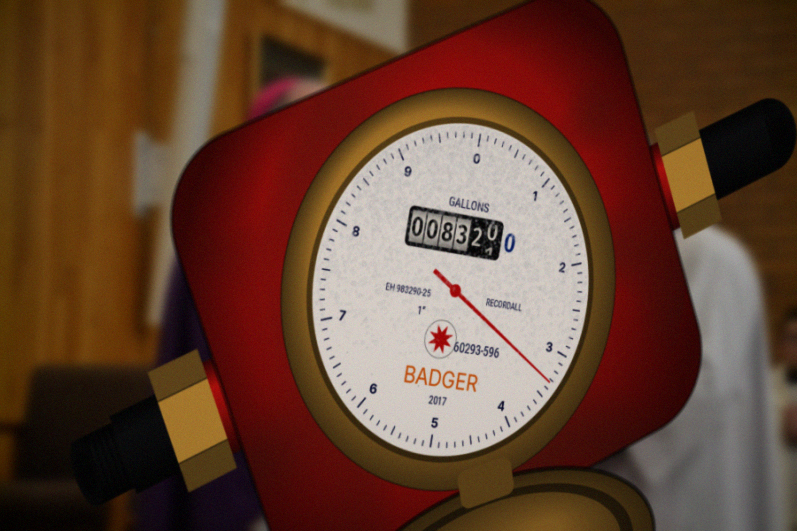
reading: 83203.3 (gal)
